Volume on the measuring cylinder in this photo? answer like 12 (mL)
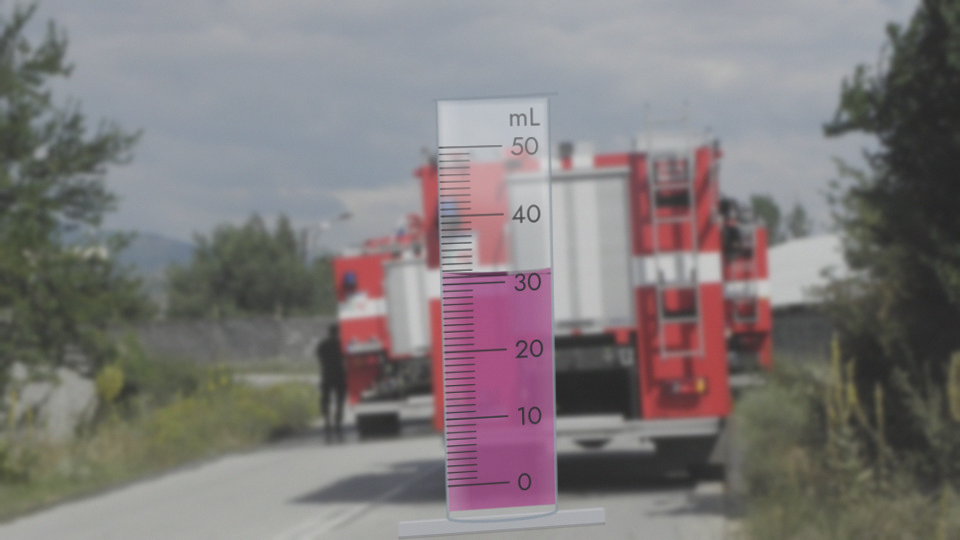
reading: 31 (mL)
